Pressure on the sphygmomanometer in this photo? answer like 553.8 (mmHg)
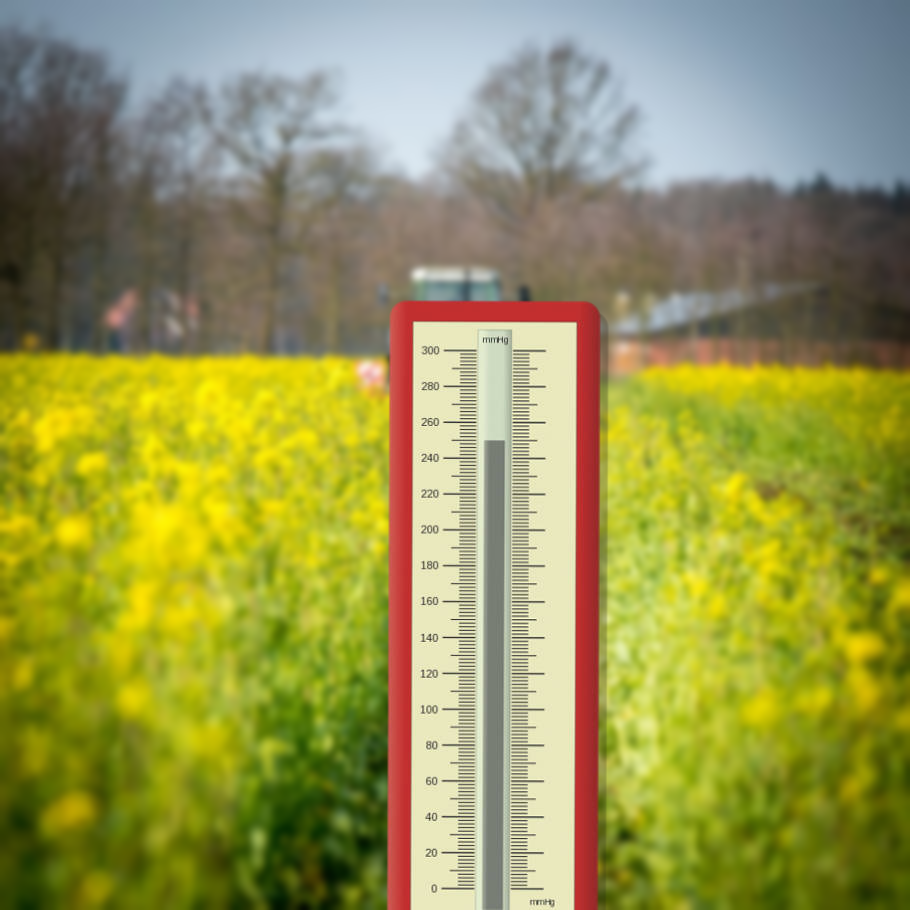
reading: 250 (mmHg)
